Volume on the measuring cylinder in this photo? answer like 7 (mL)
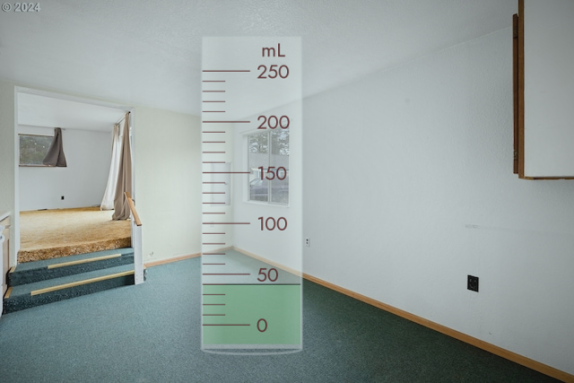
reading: 40 (mL)
